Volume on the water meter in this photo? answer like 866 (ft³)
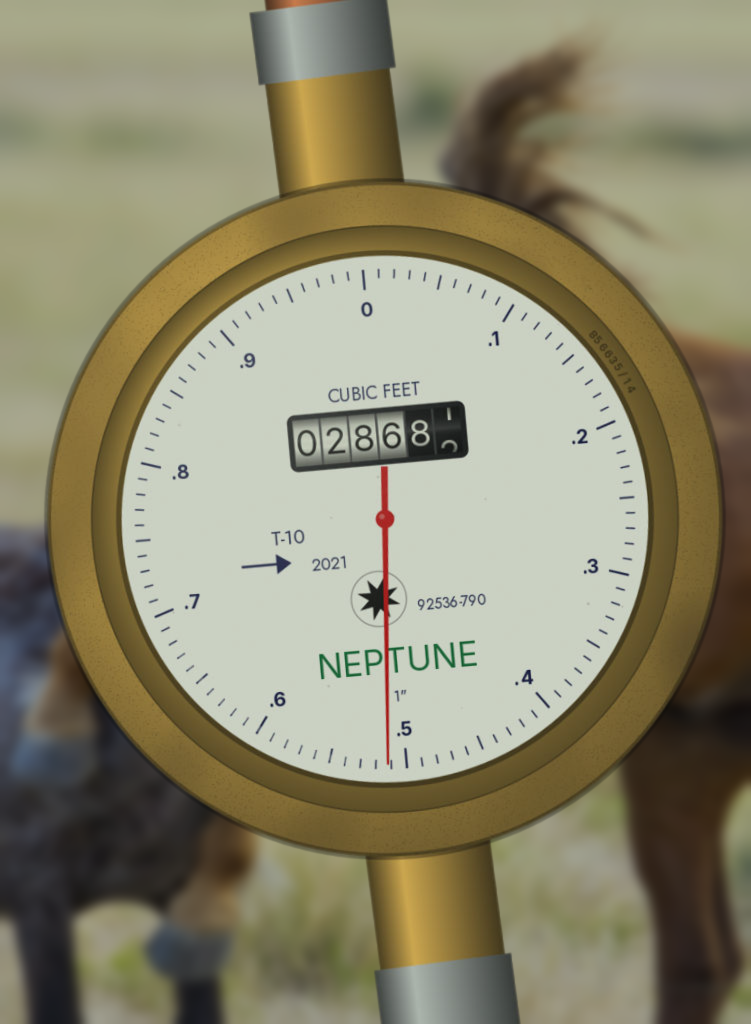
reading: 28681.51 (ft³)
